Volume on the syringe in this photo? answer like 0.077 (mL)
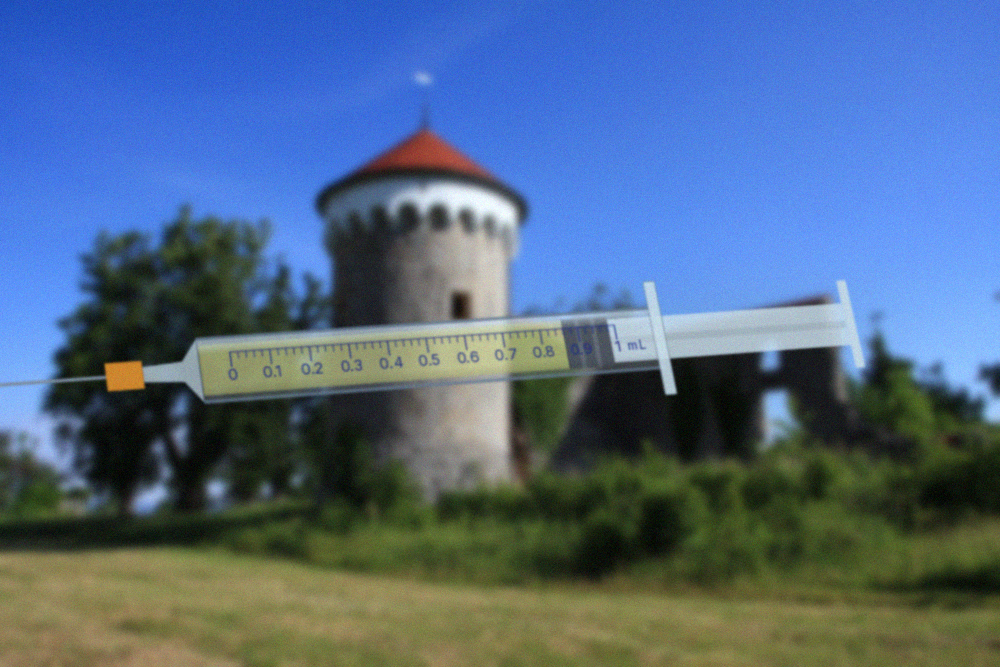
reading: 0.86 (mL)
